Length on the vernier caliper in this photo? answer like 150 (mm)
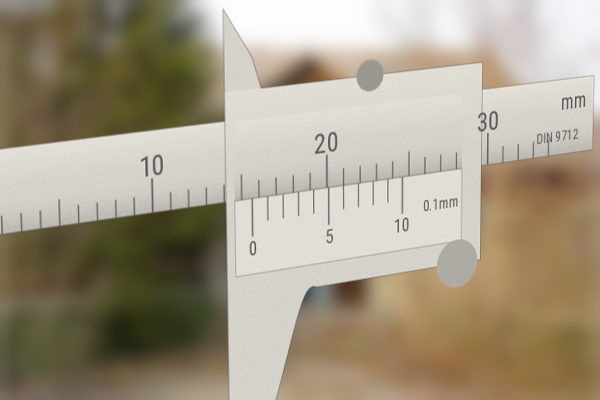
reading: 15.6 (mm)
